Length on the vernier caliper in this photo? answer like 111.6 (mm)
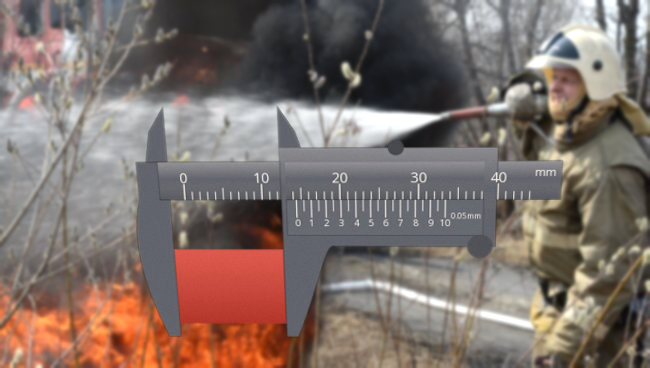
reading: 14.4 (mm)
